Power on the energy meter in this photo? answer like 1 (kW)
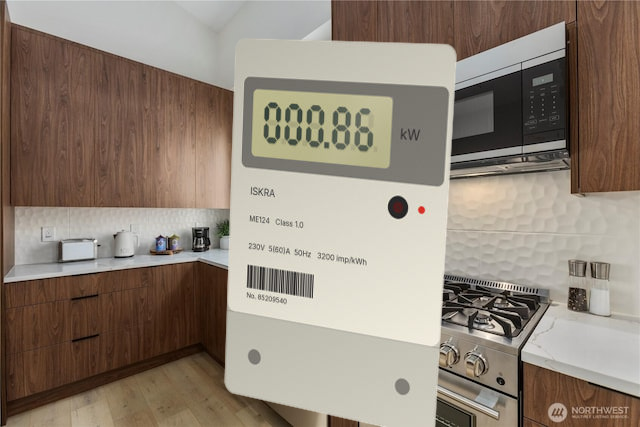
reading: 0.86 (kW)
